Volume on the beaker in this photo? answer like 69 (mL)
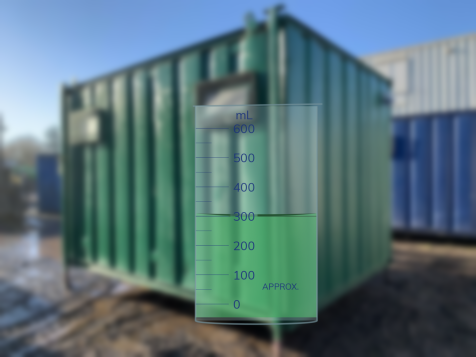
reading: 300 (mL)
